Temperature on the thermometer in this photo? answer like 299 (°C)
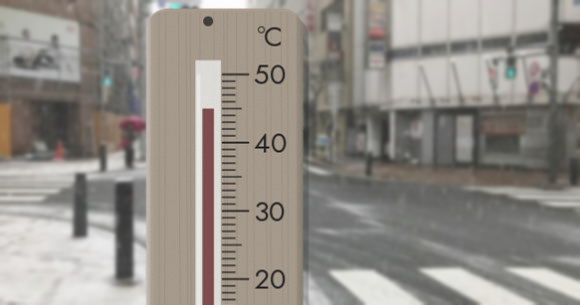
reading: 45 (°C)
